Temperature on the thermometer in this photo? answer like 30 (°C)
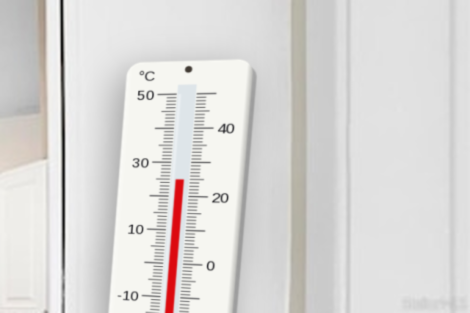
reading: 25 (°C)
